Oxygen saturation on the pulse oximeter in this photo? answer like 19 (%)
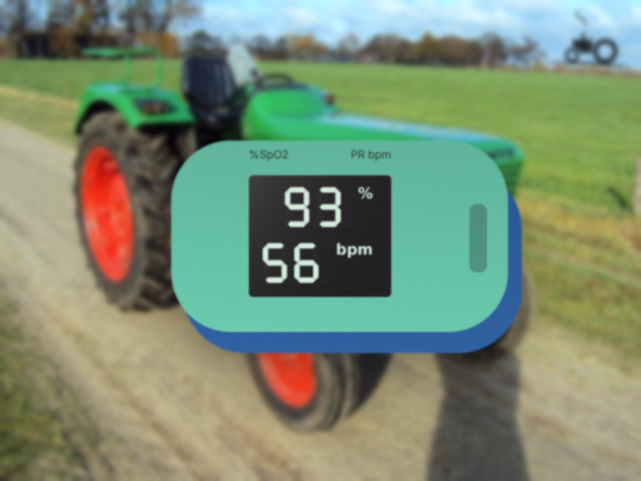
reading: 93 (%)
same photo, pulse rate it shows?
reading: 56 (bpm)
